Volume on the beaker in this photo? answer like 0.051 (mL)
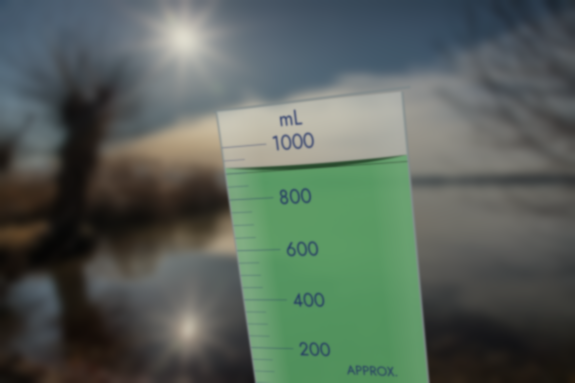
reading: 900 (mL)
